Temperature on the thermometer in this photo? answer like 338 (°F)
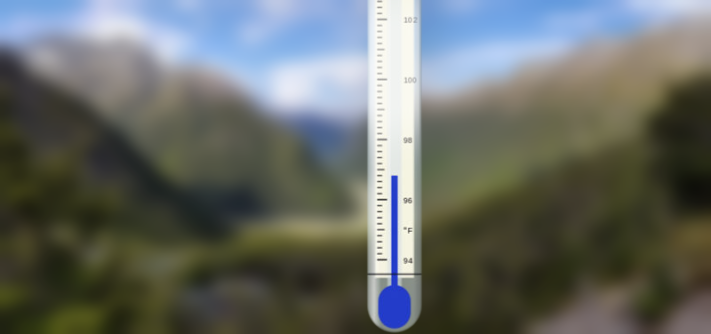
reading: 96.8 (°F)
